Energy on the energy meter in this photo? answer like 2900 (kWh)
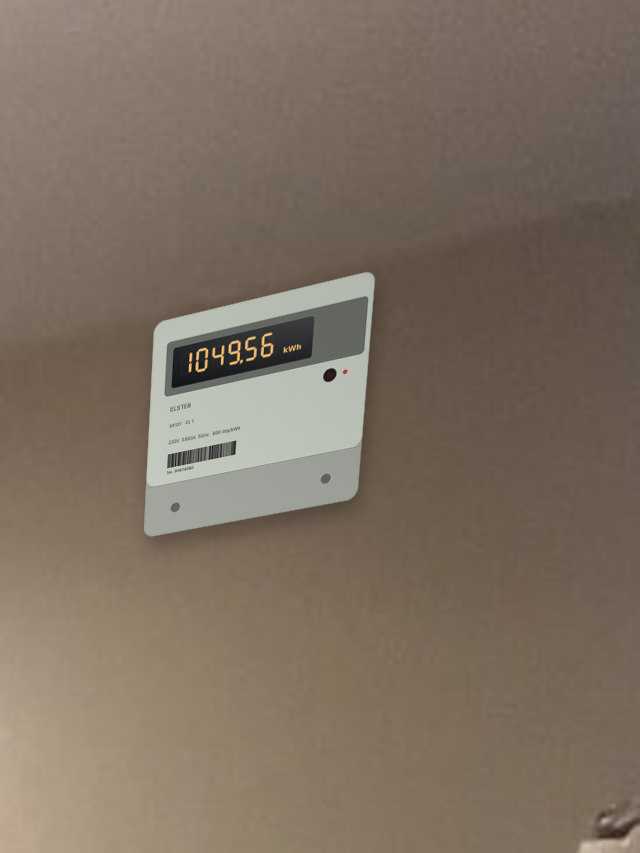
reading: 1049.56 (kWh)
